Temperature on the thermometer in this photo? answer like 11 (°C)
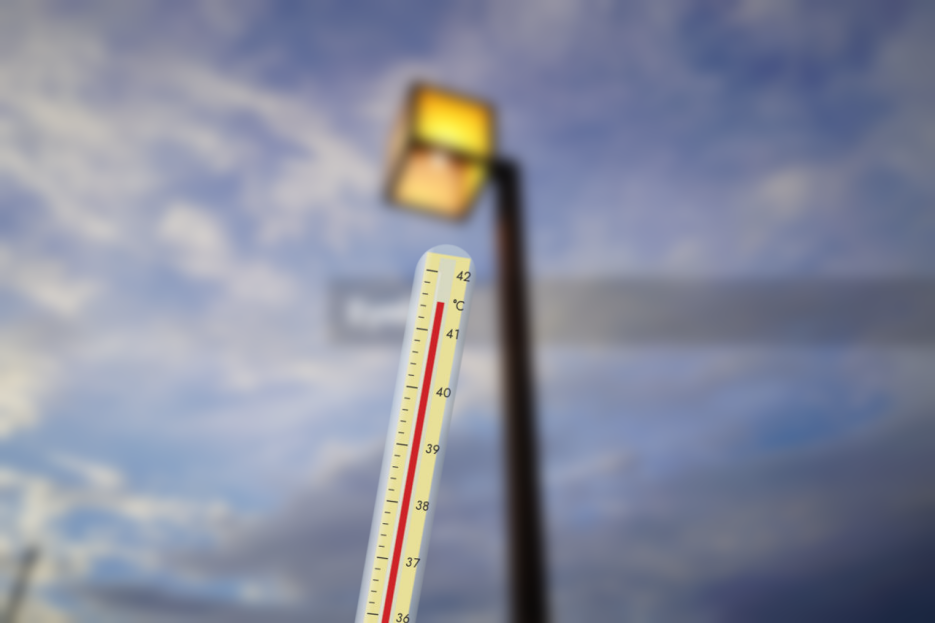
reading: 41.5 (°C)
